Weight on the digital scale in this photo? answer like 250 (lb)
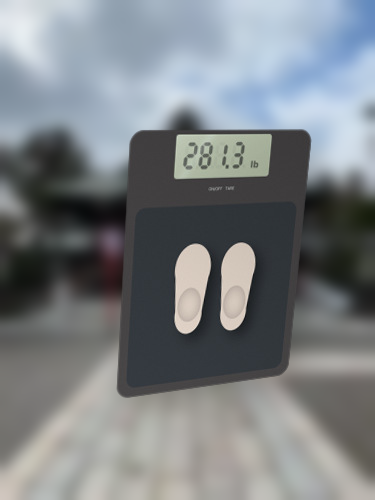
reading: 281.3 (lb)
